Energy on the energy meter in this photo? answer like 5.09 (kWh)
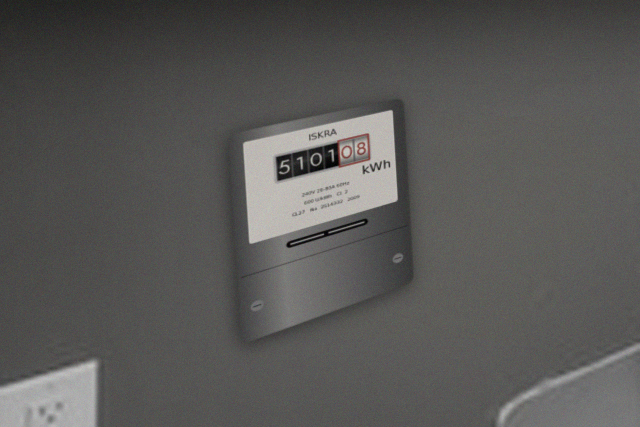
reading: 5101.08 (kWh)
